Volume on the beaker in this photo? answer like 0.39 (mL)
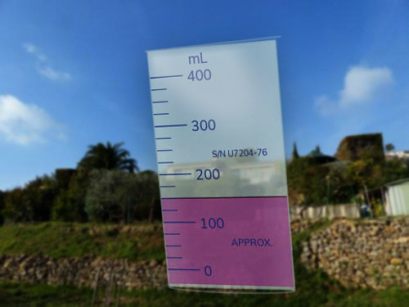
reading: 150 (mL)
